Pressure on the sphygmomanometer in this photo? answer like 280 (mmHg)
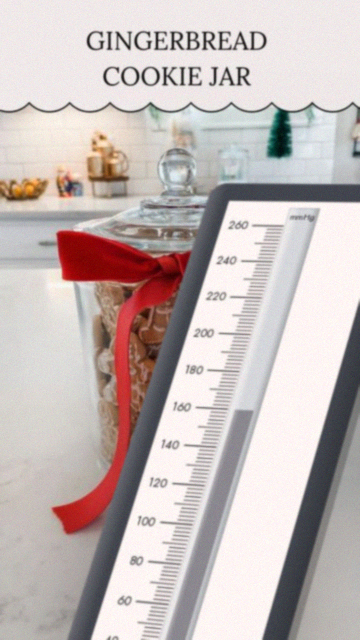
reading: 160 (mmHg)
